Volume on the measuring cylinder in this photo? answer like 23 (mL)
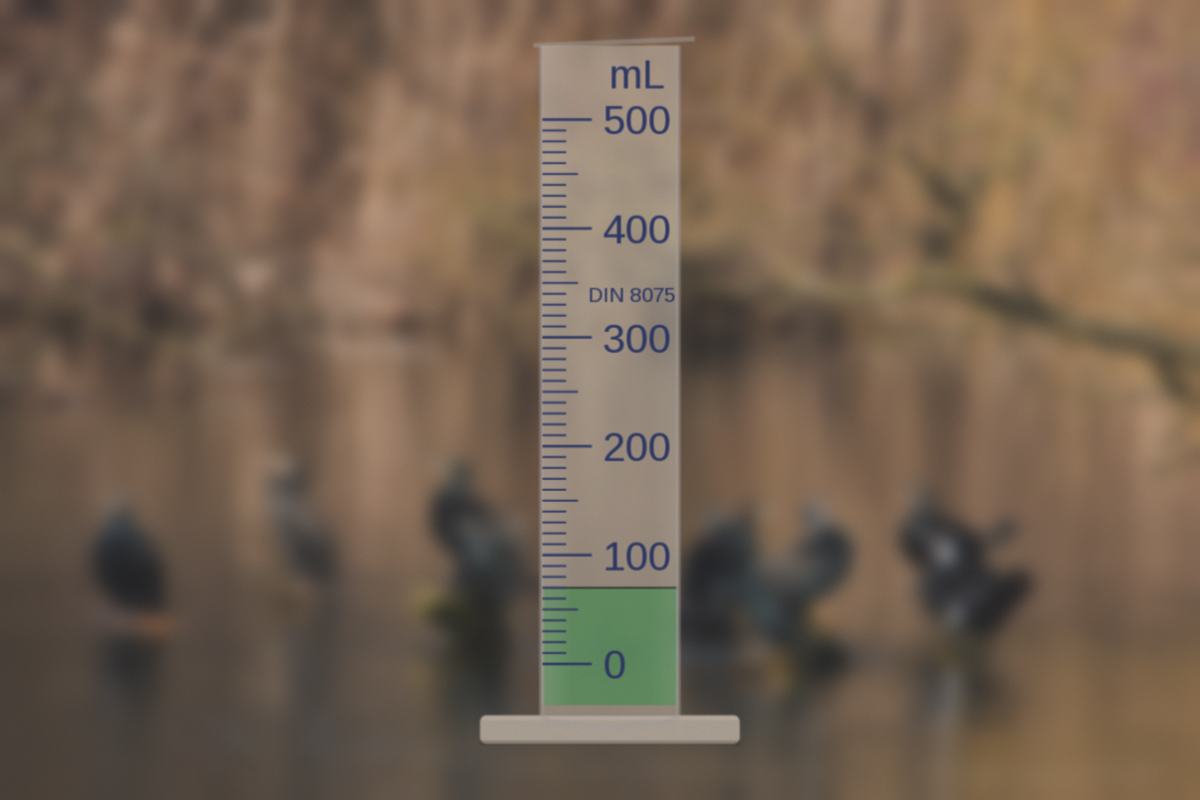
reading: 70 (mL)
